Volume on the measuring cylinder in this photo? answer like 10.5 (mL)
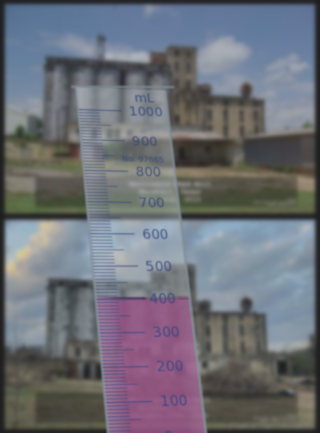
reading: 400 (mL)
